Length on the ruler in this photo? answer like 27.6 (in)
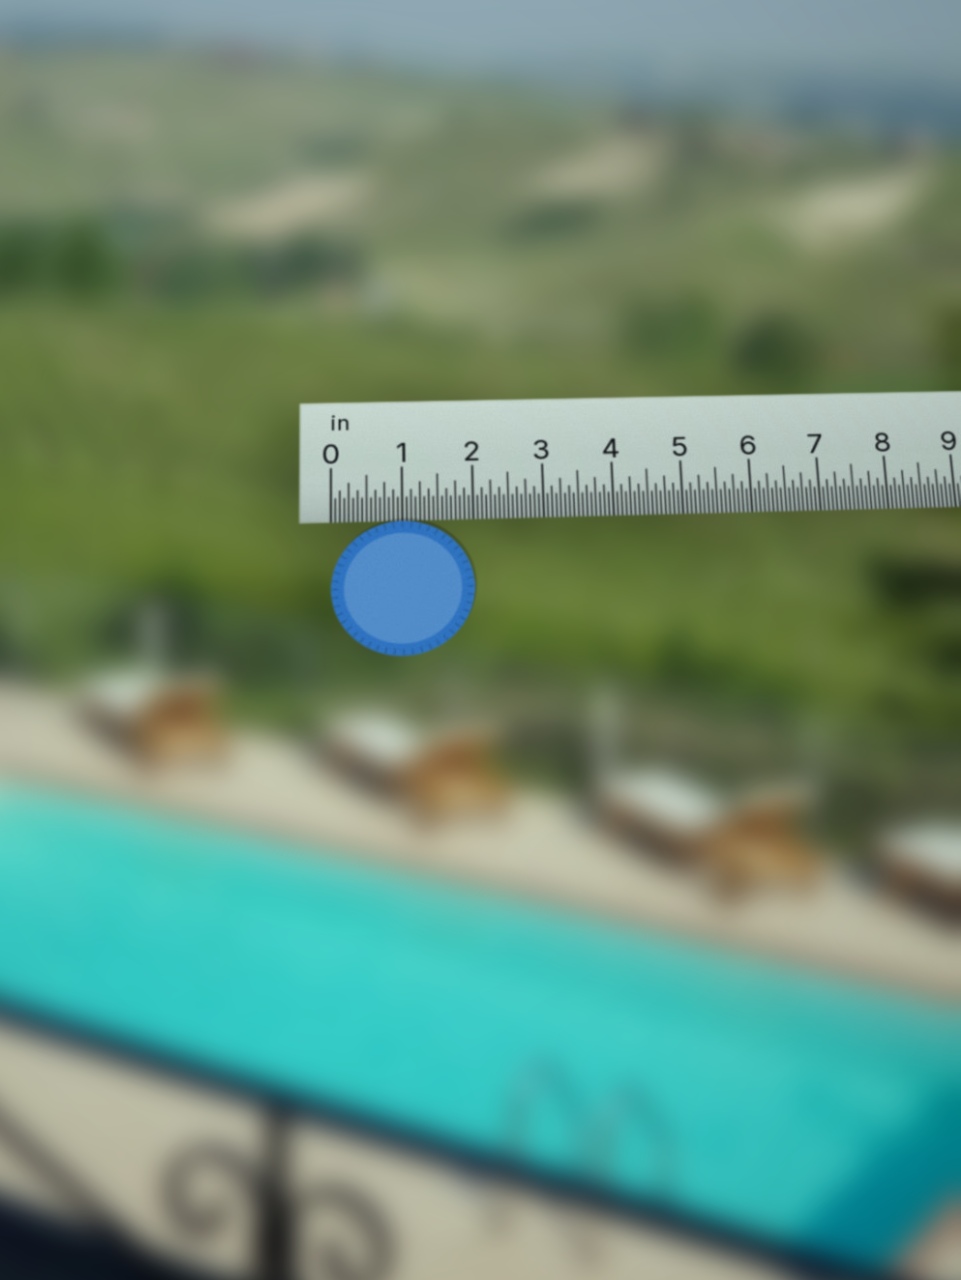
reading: 2 (in)
